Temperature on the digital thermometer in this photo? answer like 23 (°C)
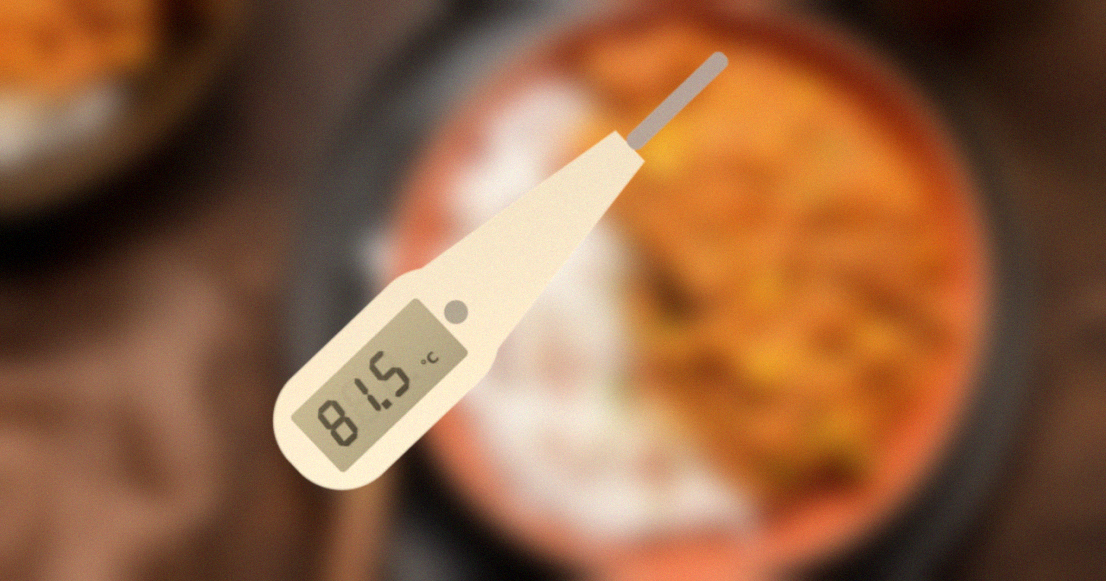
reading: 81.5 (°C)
